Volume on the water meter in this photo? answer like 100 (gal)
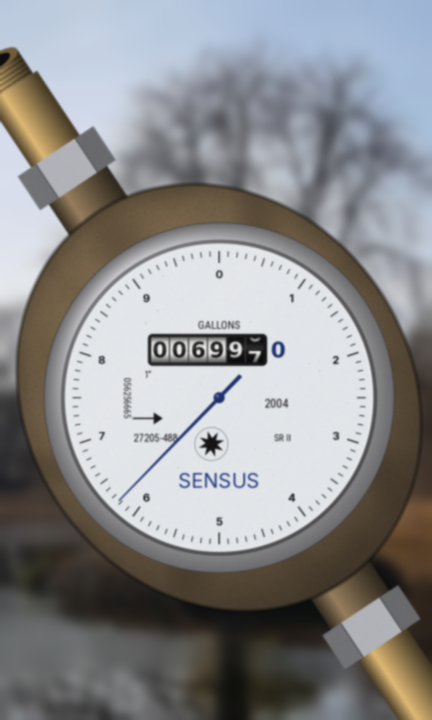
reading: 69966.2 (gal)
